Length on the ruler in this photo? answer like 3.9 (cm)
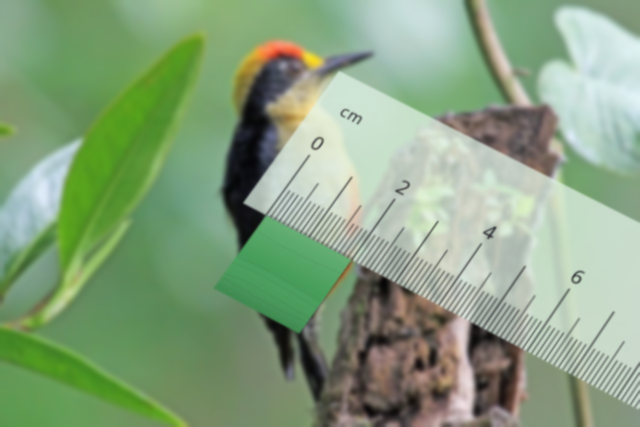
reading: 2 (cm)
